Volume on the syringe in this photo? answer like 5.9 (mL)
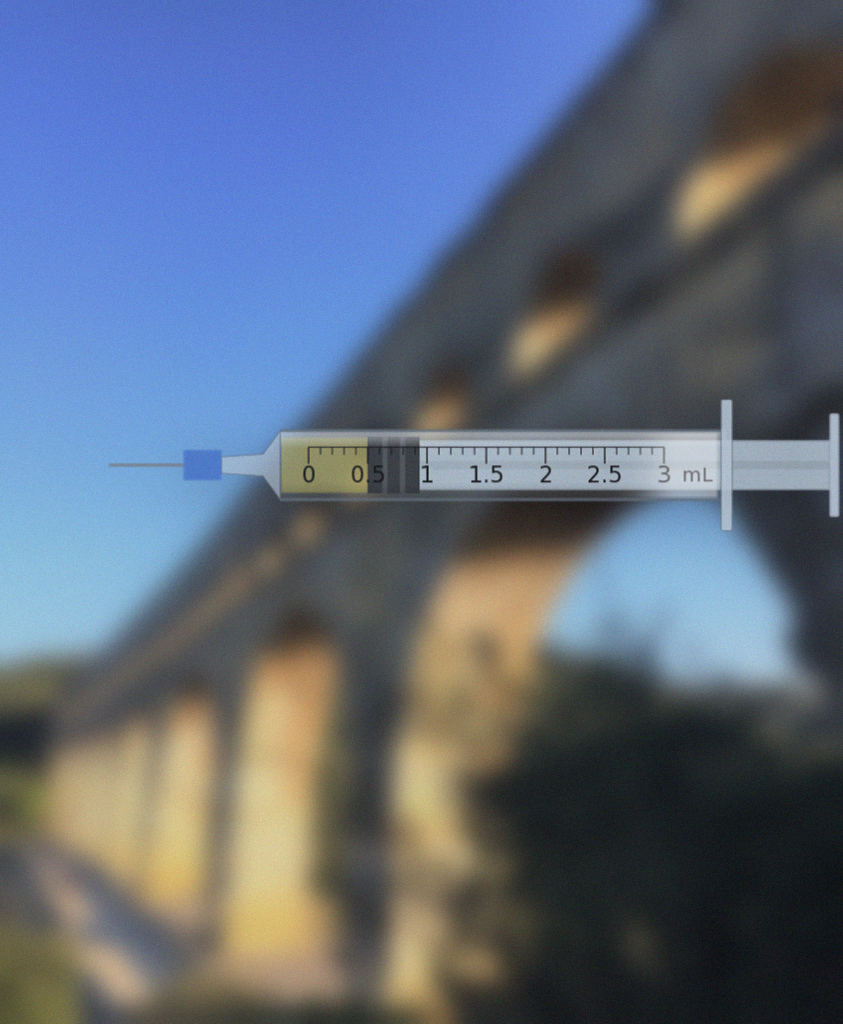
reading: 0.5 (mL)
